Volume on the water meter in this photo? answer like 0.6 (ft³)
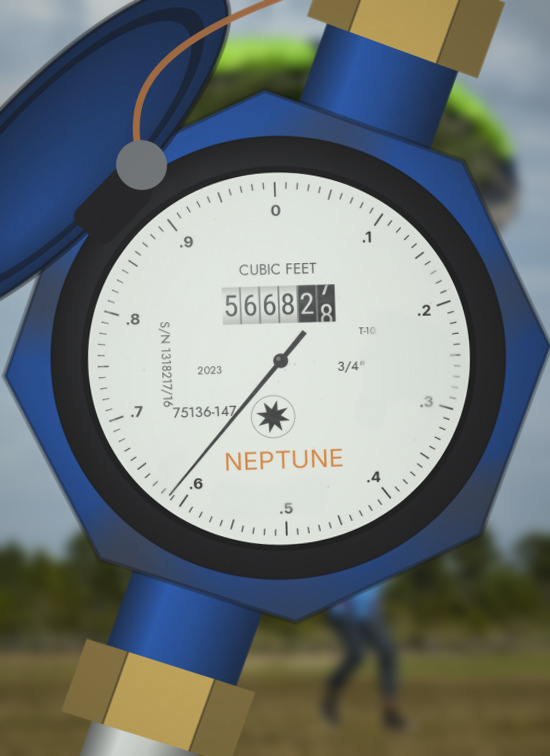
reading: 566827.61 (ft³)
